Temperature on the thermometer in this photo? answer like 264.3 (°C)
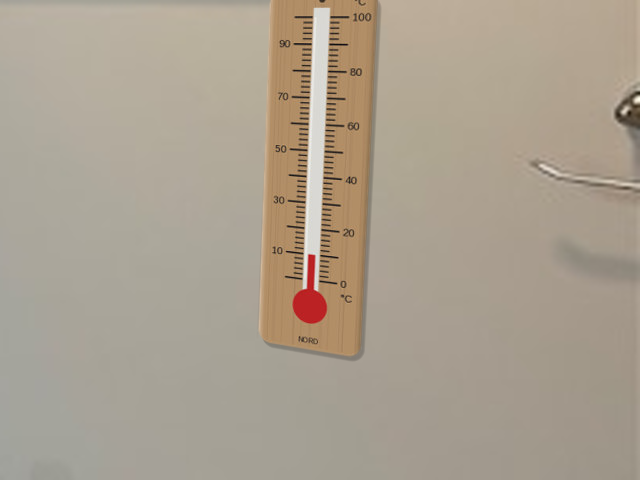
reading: 10 (°C)
